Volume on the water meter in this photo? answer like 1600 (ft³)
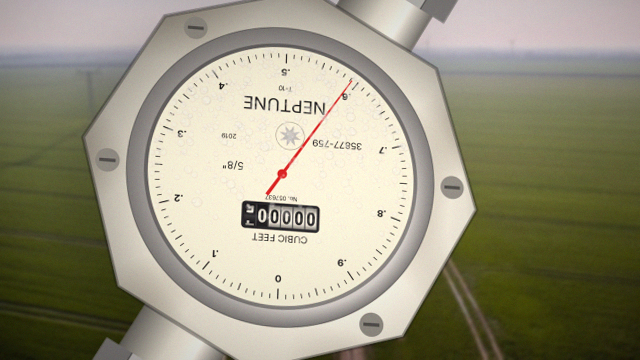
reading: 4.59 (ft³)
